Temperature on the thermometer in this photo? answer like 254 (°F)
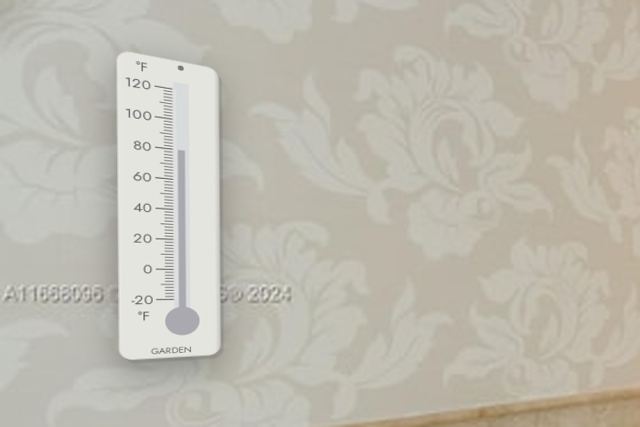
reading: 80 (°F)
